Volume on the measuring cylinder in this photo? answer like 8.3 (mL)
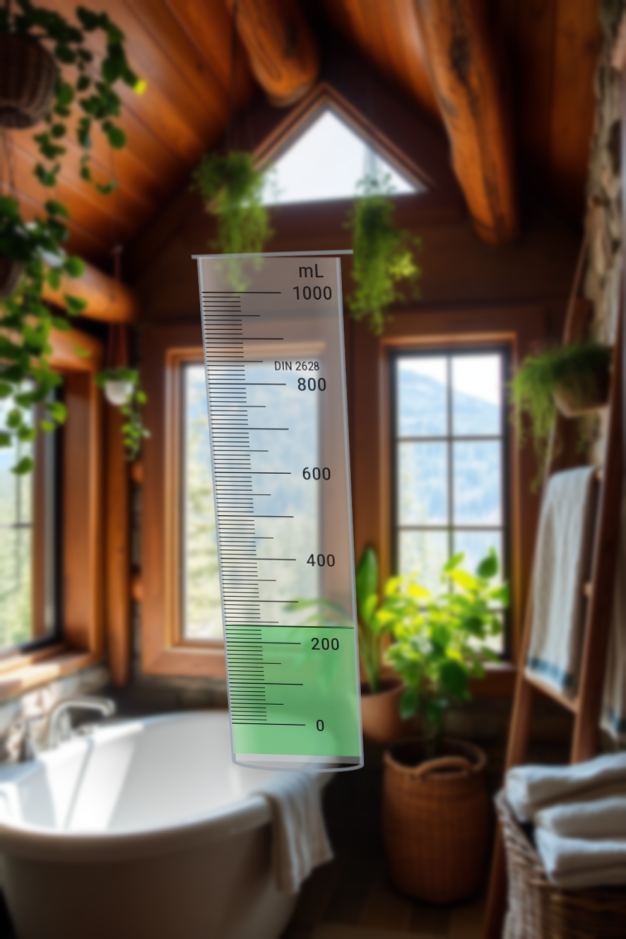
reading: 240 (mL)
